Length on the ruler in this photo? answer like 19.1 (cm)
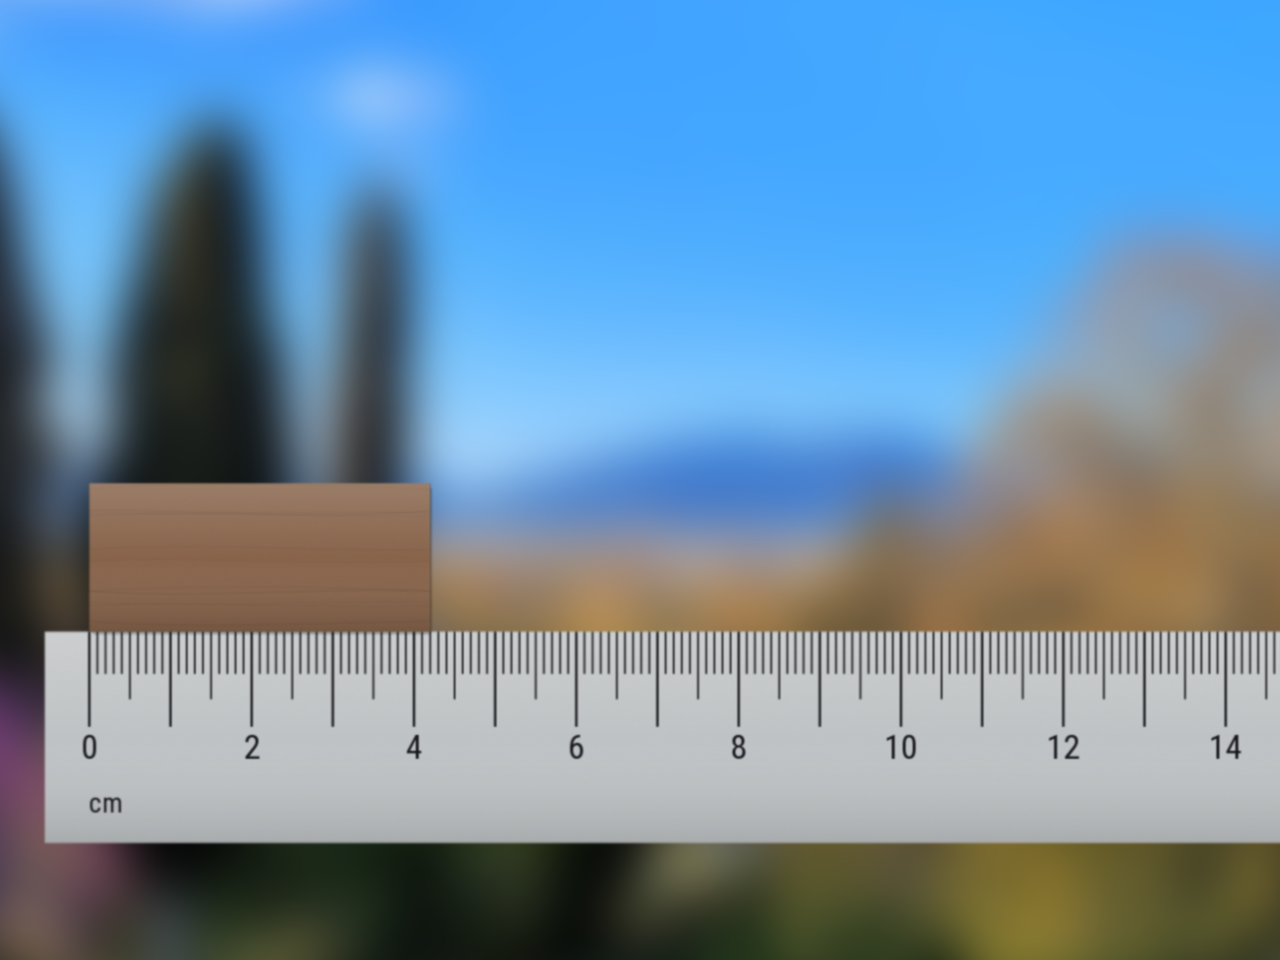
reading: 4.2 (cm)
